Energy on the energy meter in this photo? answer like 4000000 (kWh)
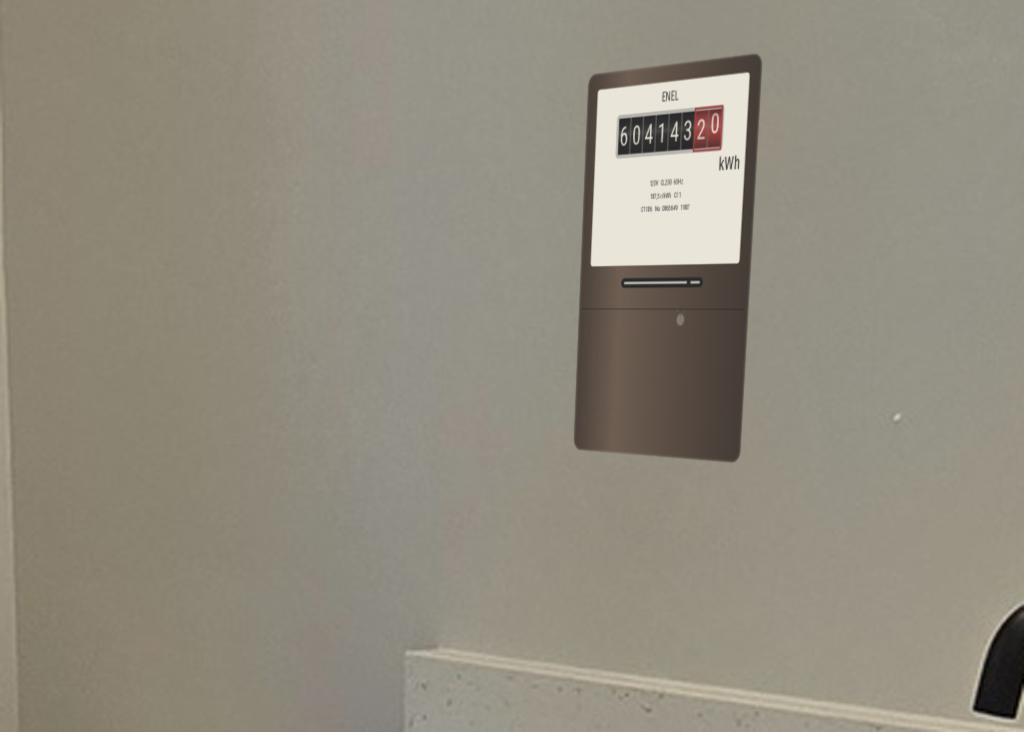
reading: 604143.20 (kWh)
